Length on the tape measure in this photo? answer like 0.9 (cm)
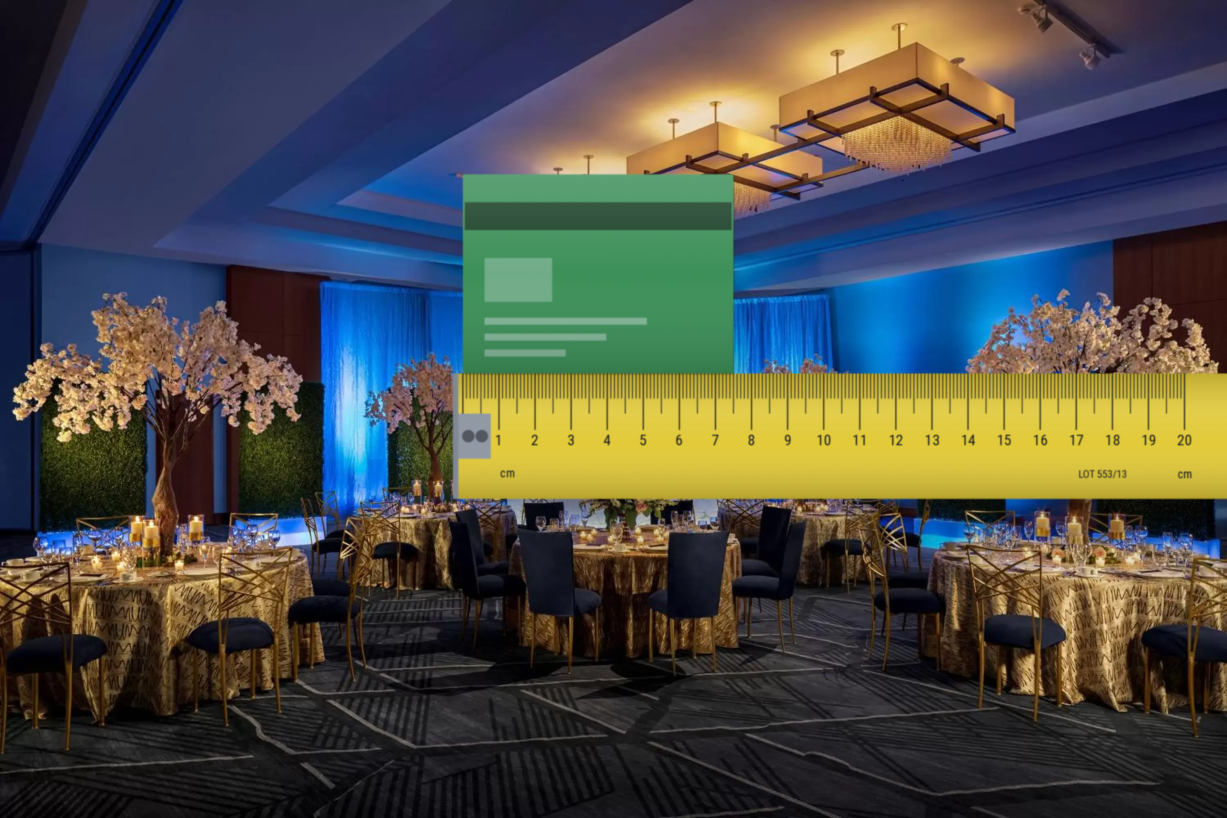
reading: 7.5 (cm)
